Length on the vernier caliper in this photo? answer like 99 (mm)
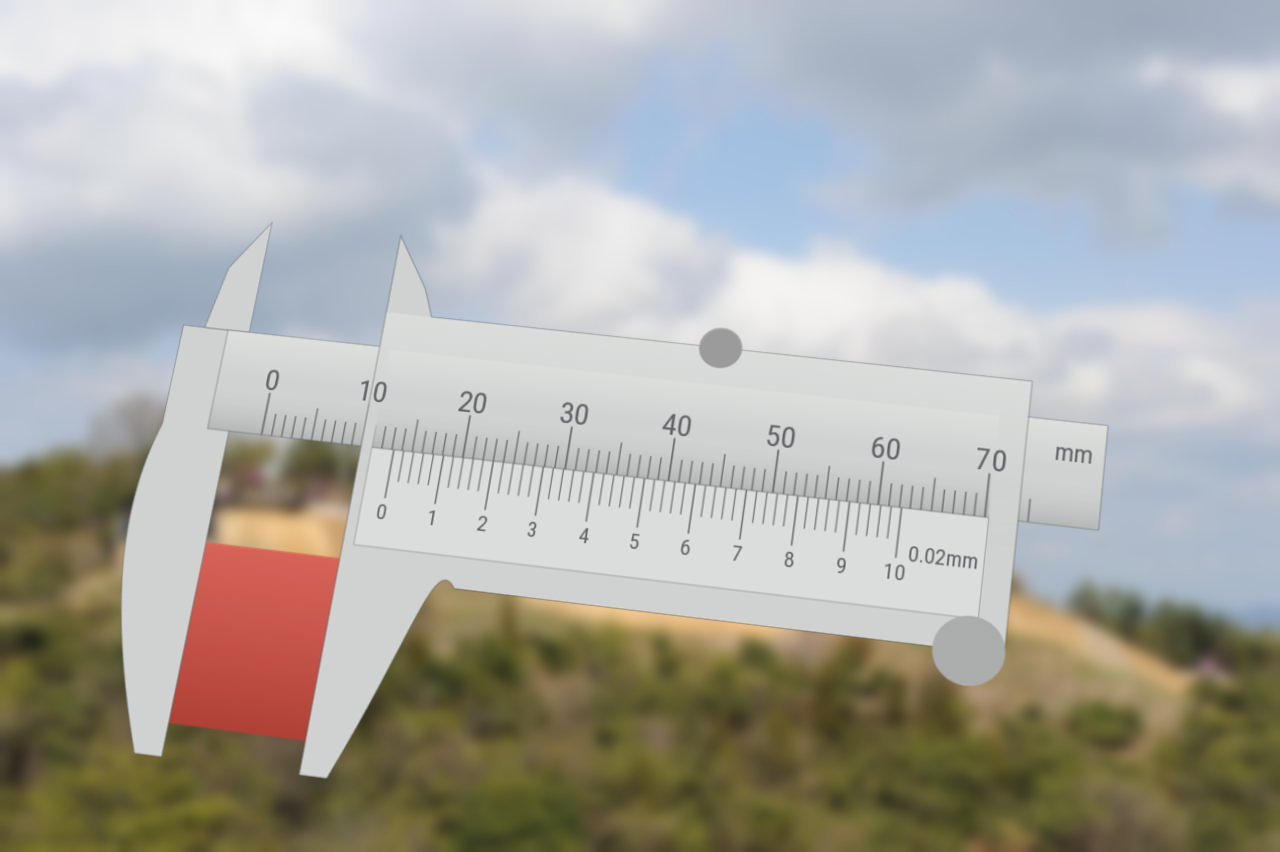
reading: 13.2 (mm)
